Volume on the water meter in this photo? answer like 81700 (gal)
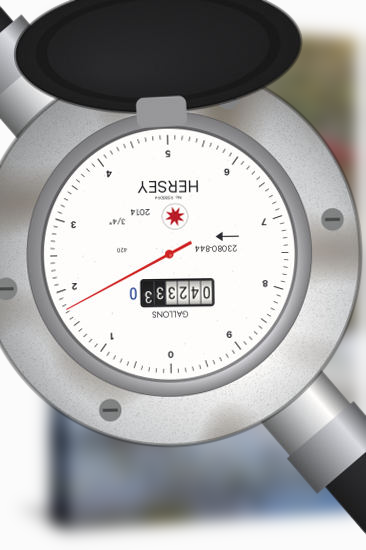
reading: 423331.7 (gal)
